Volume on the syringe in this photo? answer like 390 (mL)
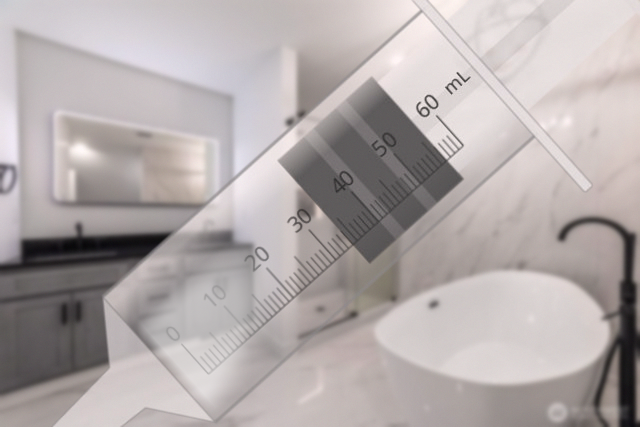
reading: 34 (mL)
